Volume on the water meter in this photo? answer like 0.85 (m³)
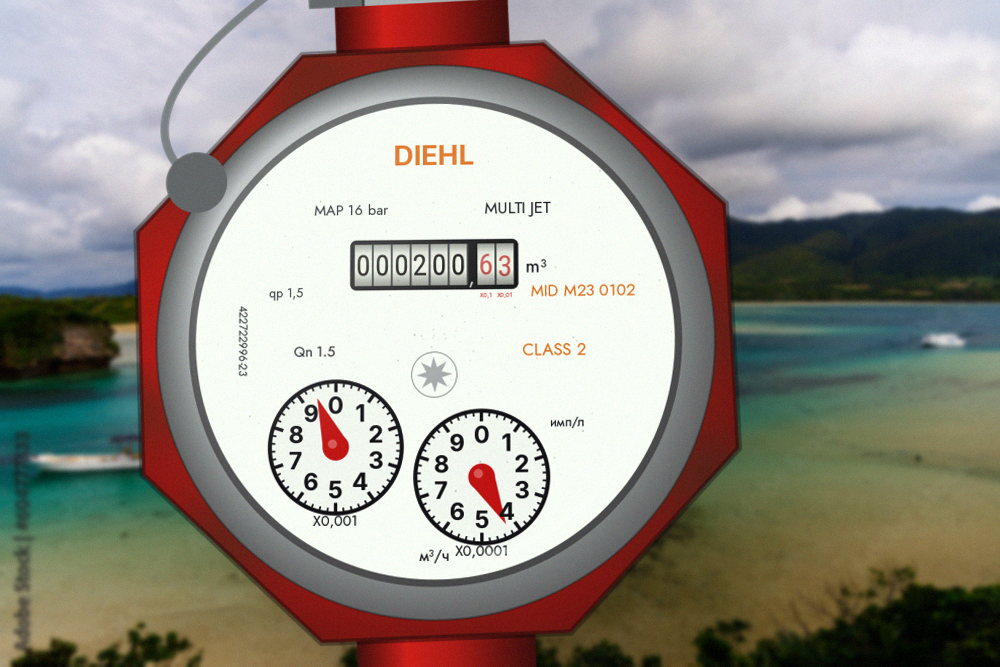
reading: 200.6294 (m³)
